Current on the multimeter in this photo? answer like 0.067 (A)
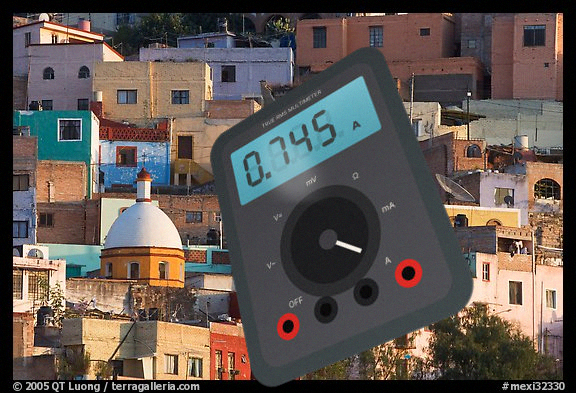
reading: 0.745 (A)
